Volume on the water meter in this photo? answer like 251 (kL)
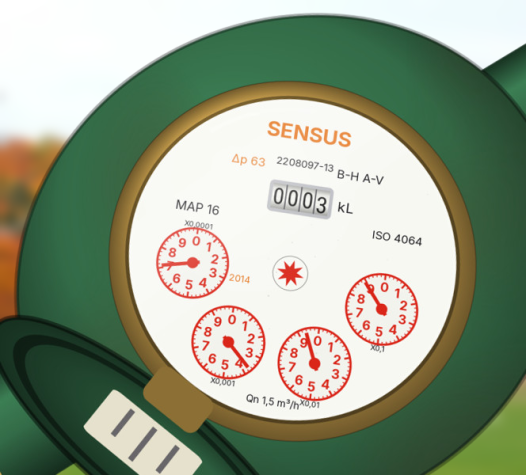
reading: 2.8937 (kL)
